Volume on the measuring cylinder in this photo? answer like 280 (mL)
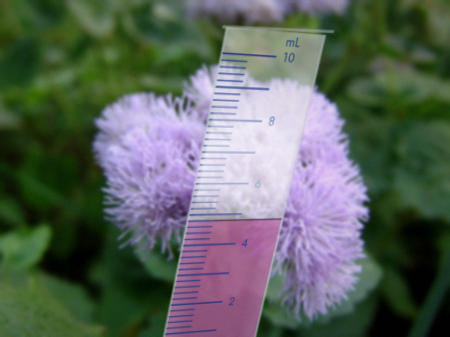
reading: 4.8 (mL)
